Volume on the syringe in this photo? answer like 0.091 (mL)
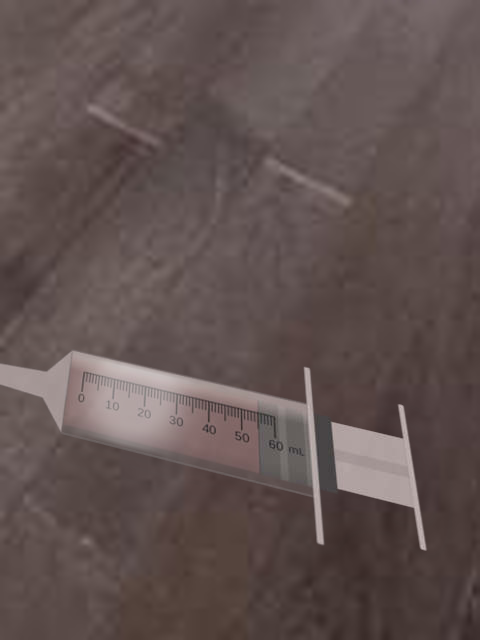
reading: 55 (mL)
